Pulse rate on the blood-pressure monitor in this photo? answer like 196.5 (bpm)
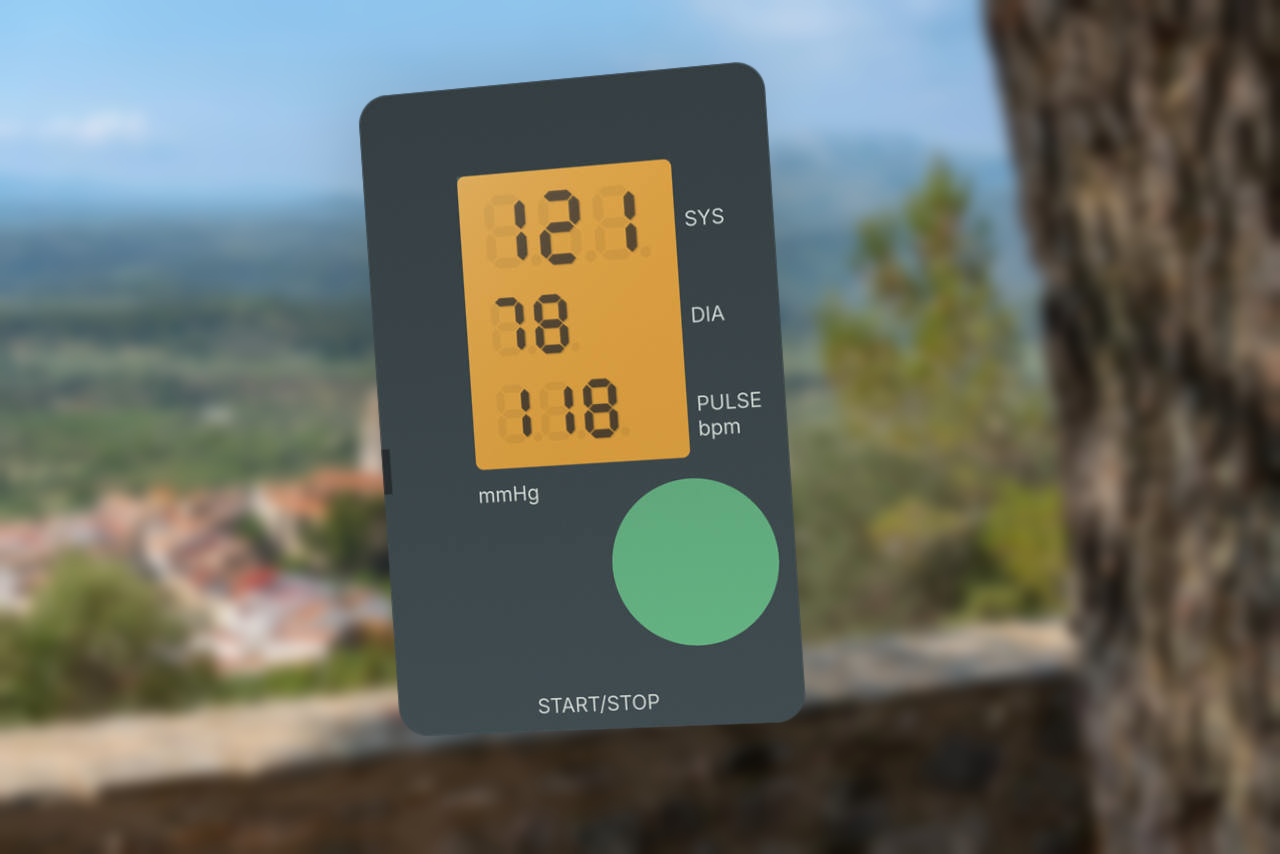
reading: 118 (bpm)
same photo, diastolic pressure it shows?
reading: 78 (mmHg)
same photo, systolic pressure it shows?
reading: 121 (mmHg)
